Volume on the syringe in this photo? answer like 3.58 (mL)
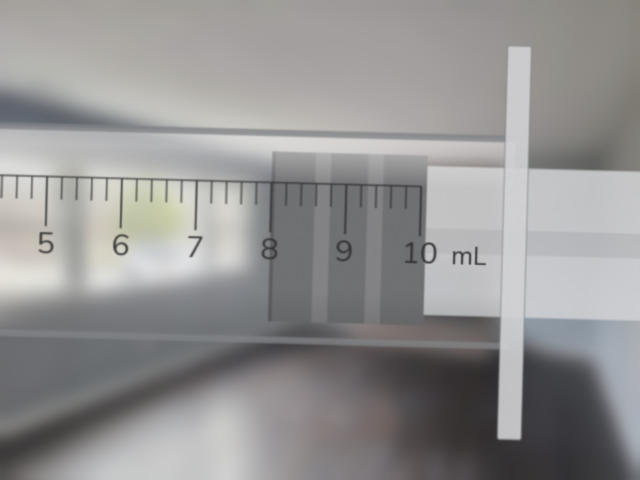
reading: 8 (mL)
